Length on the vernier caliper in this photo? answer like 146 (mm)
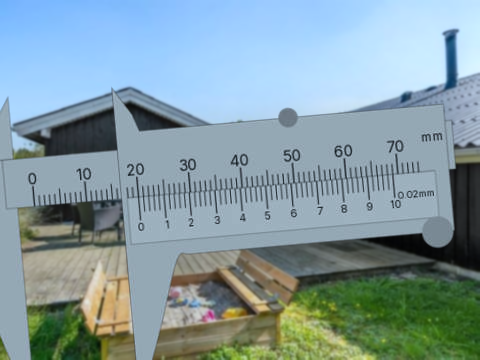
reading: 20.0 (mm)
